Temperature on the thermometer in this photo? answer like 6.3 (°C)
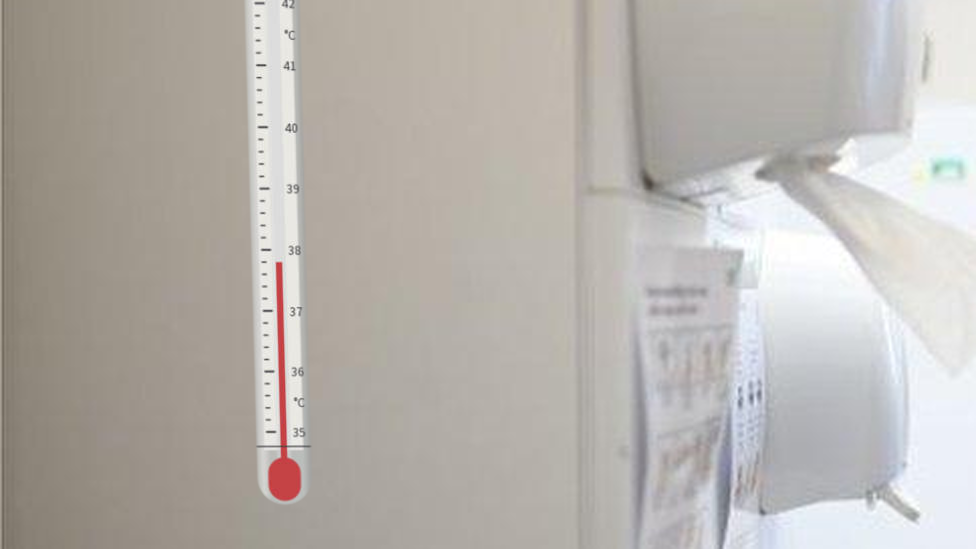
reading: 37.8 (°C)
